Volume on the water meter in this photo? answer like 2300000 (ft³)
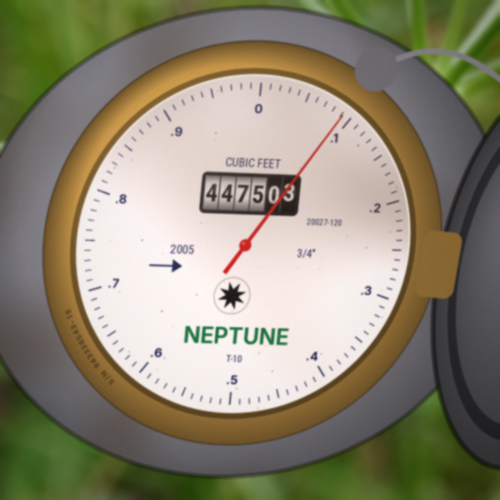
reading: 447503.09 (ft³)
